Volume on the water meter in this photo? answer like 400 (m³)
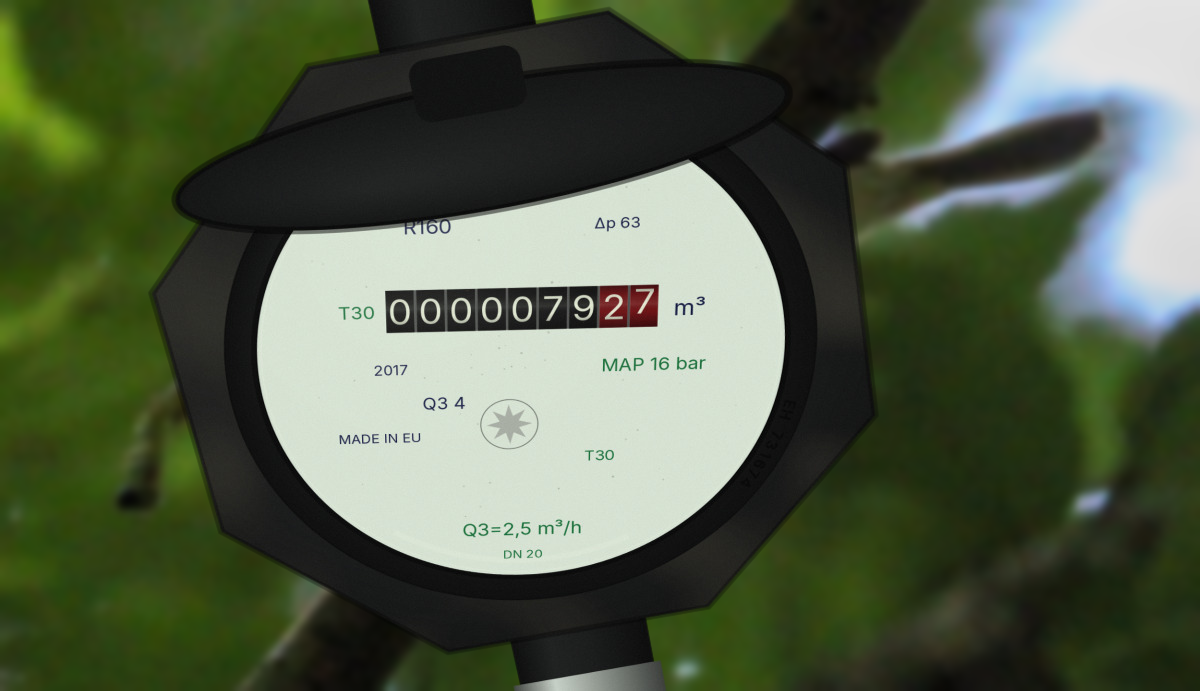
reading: 79.27 (m³)
